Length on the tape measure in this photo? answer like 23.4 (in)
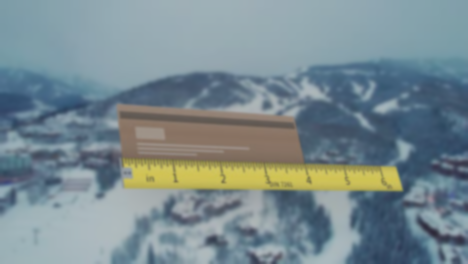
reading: 4 (in)
